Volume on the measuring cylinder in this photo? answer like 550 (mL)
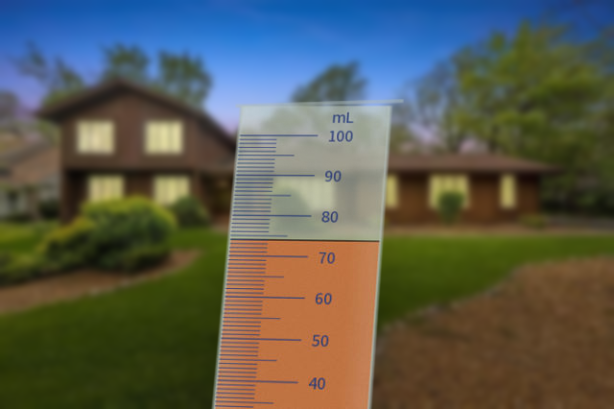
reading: 74 (mL)
